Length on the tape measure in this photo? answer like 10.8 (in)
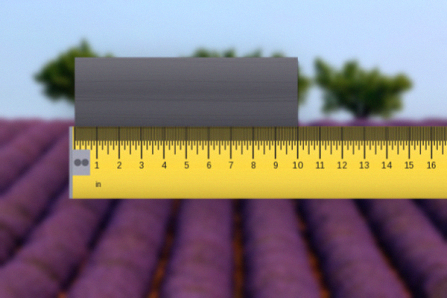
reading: 10 (in)
